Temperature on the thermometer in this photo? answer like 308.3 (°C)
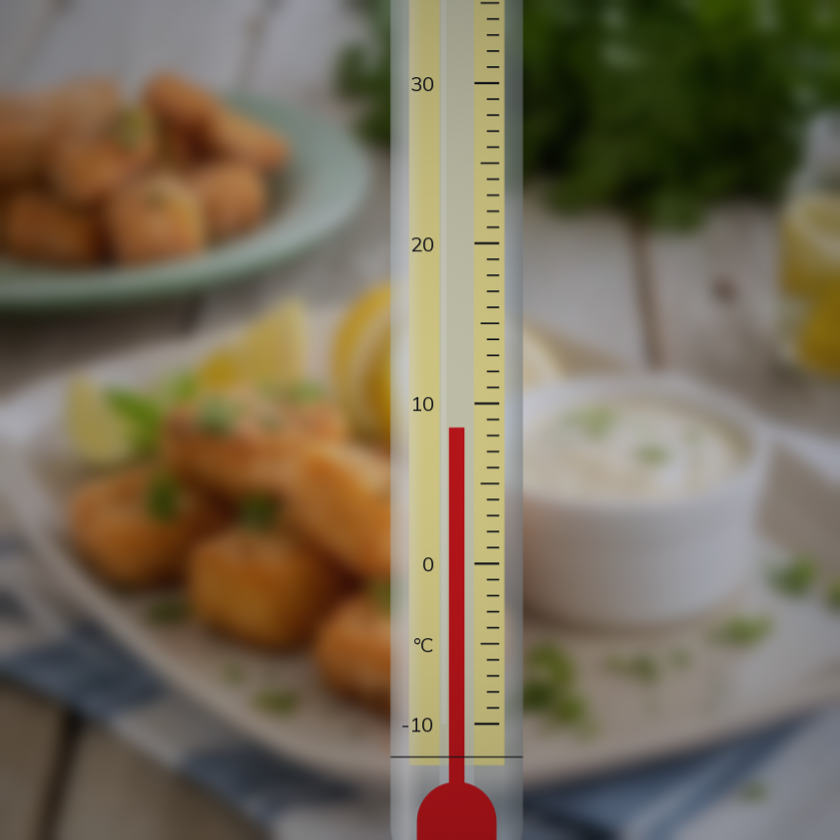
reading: 8.5 (°C)
